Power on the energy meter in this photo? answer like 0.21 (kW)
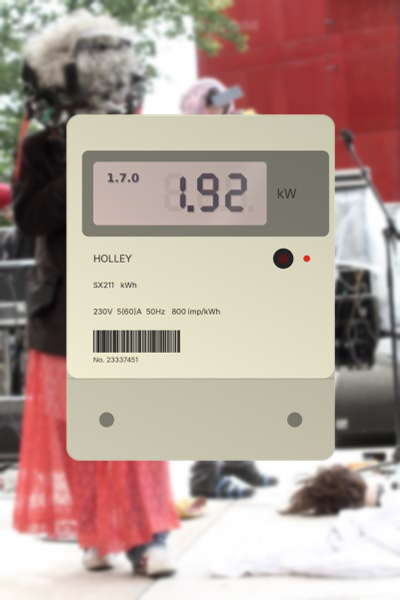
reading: 1.92 (kW)
